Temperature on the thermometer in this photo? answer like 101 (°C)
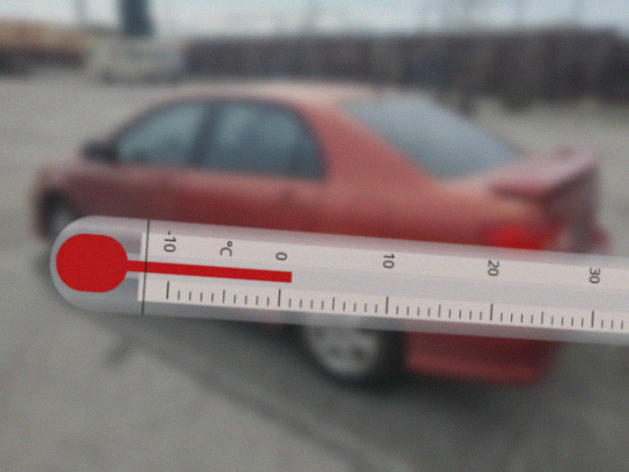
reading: 1 (°C)
